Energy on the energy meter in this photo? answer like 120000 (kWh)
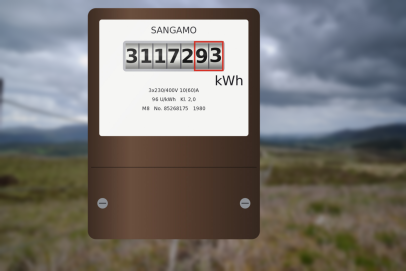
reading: 31172.93 (kWh)
